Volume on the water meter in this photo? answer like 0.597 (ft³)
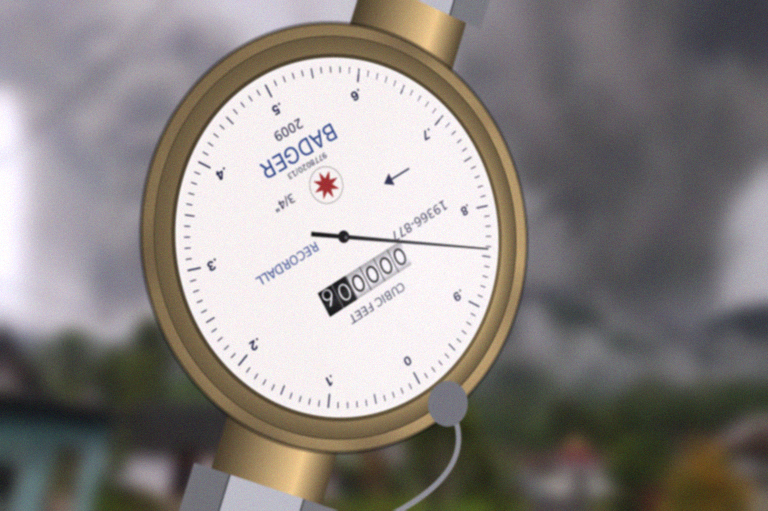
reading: 5.84 (ft³)
